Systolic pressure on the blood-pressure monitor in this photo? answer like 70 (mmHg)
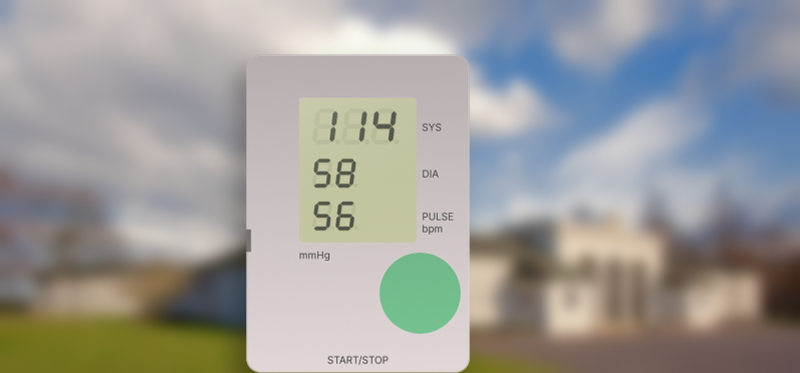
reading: 114 (mmHg)
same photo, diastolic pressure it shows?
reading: 58 (mmHg)
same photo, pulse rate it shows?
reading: 56 (bpm)
